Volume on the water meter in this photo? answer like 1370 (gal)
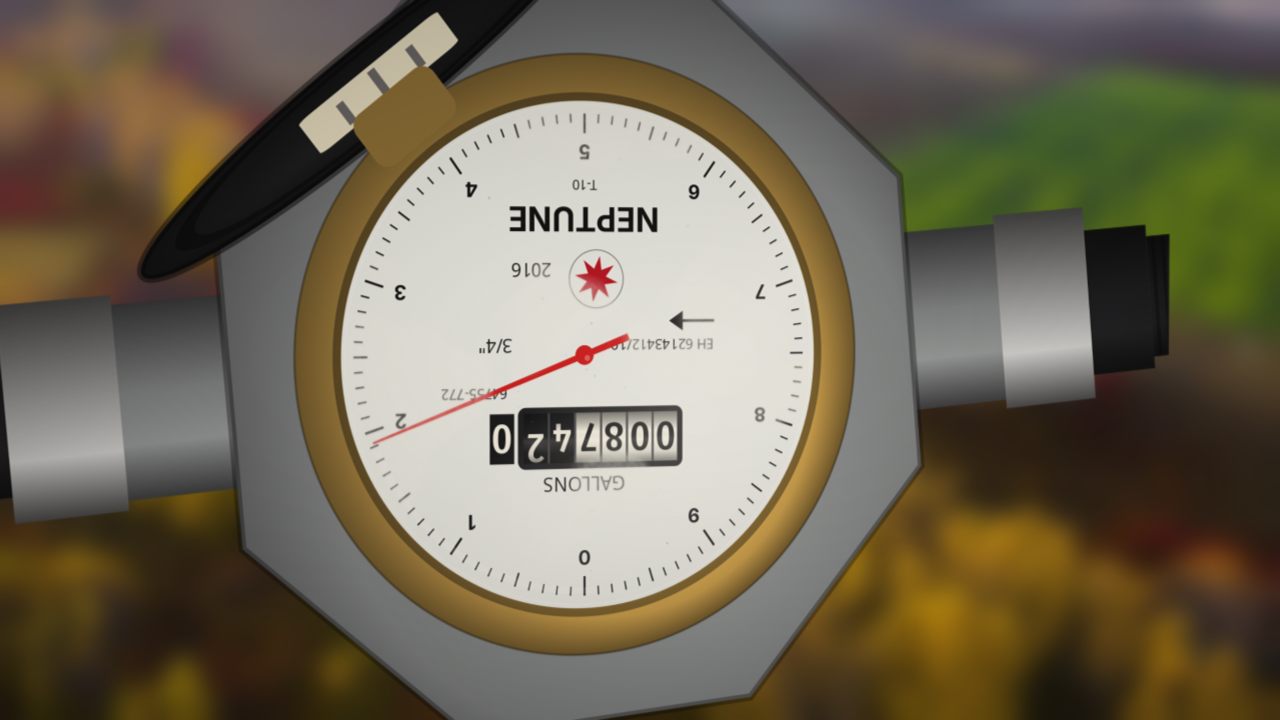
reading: 87421.9 (gal)
